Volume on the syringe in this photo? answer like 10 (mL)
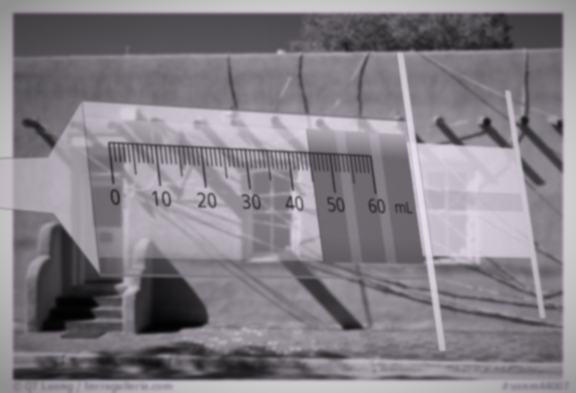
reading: 45 (mL)
